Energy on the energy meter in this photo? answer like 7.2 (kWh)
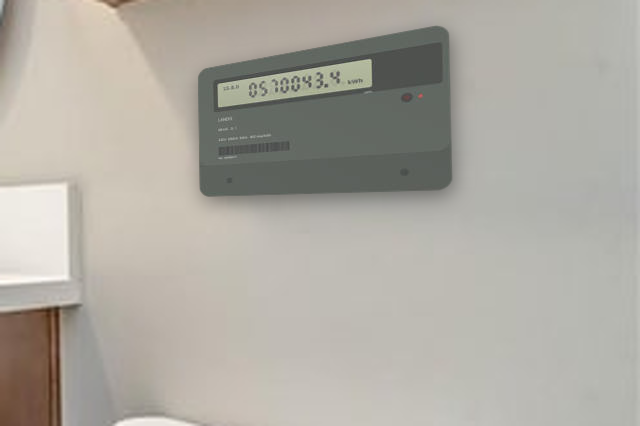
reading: 570043.4 (kWh)
